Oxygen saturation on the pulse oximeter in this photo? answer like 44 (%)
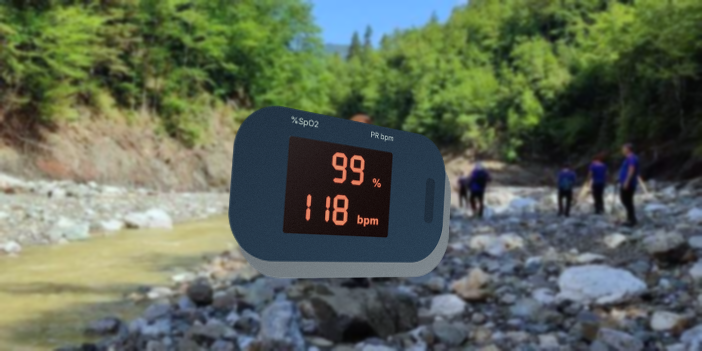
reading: 99 (%)
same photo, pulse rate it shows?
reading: 118 (bpm)
